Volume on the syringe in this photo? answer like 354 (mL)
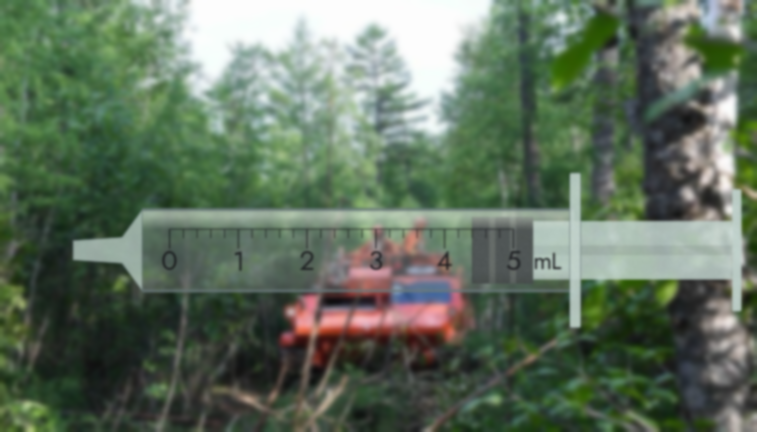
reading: 4.4 (mL)
